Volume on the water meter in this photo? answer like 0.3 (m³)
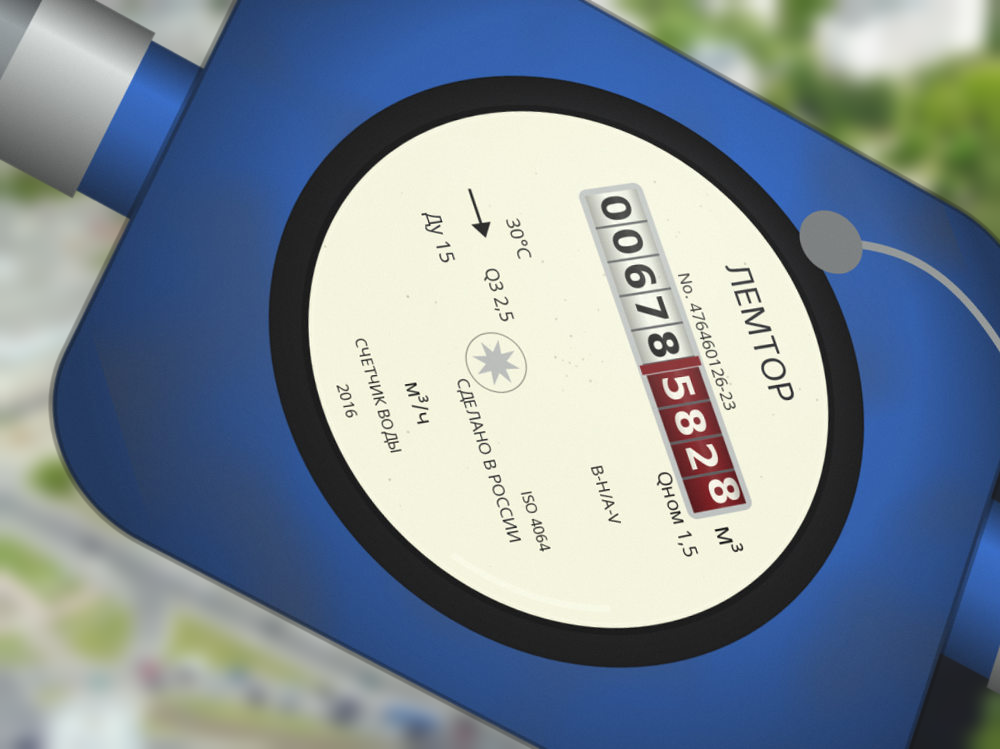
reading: 678.5828 (m³)
